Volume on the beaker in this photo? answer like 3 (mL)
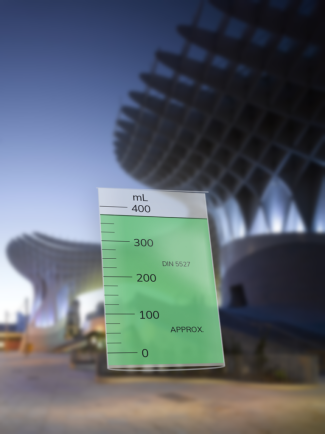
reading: 375 (mL)
